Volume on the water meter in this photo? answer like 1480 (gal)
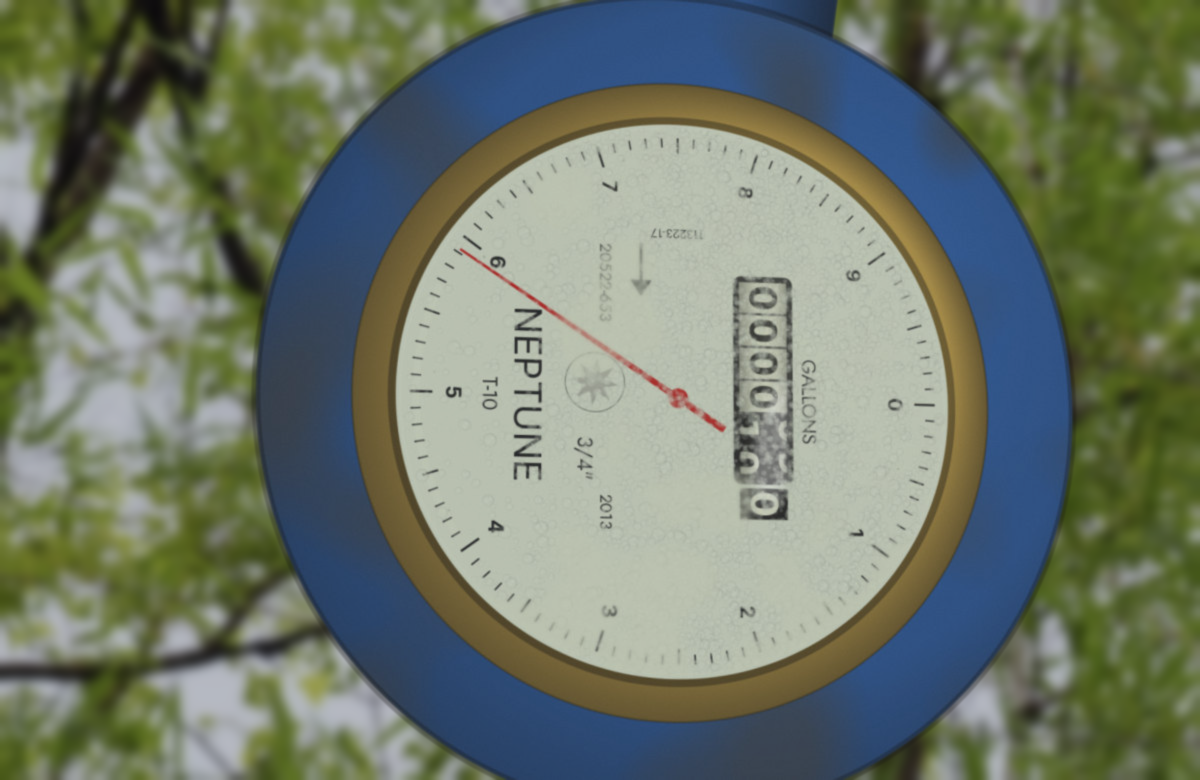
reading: 95.9 (gal)
